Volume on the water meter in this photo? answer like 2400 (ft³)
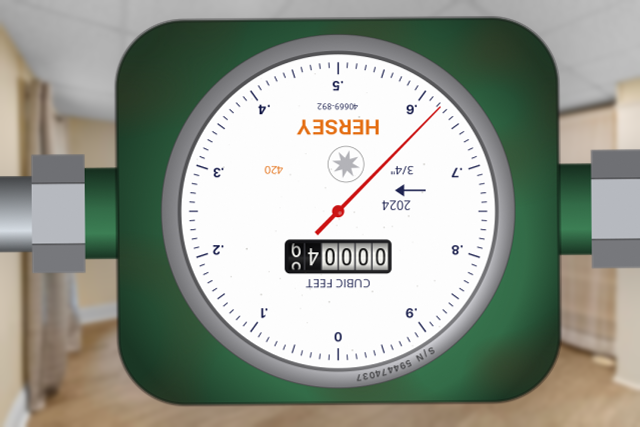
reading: 48.62 (ft³)
